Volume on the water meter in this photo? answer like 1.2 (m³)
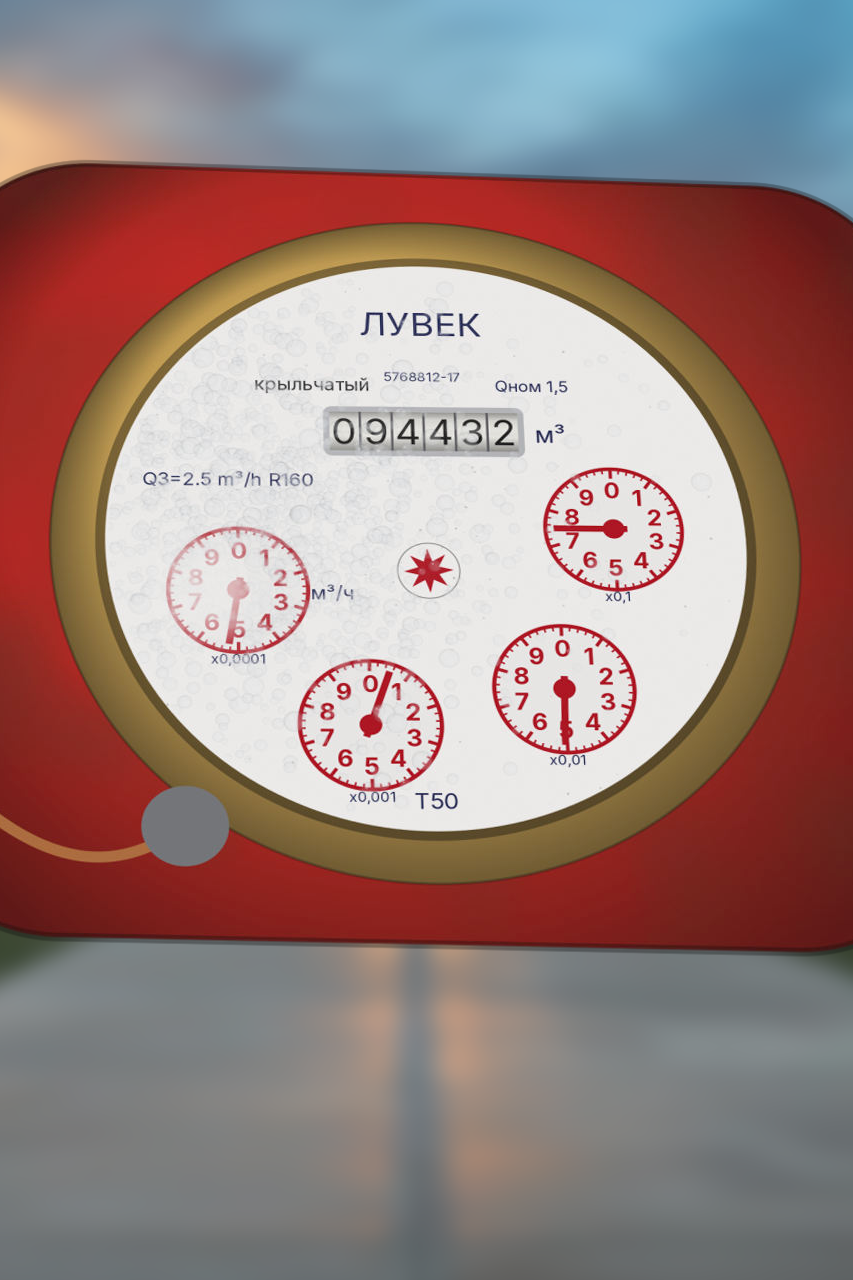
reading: 94432.7505 (m³)
